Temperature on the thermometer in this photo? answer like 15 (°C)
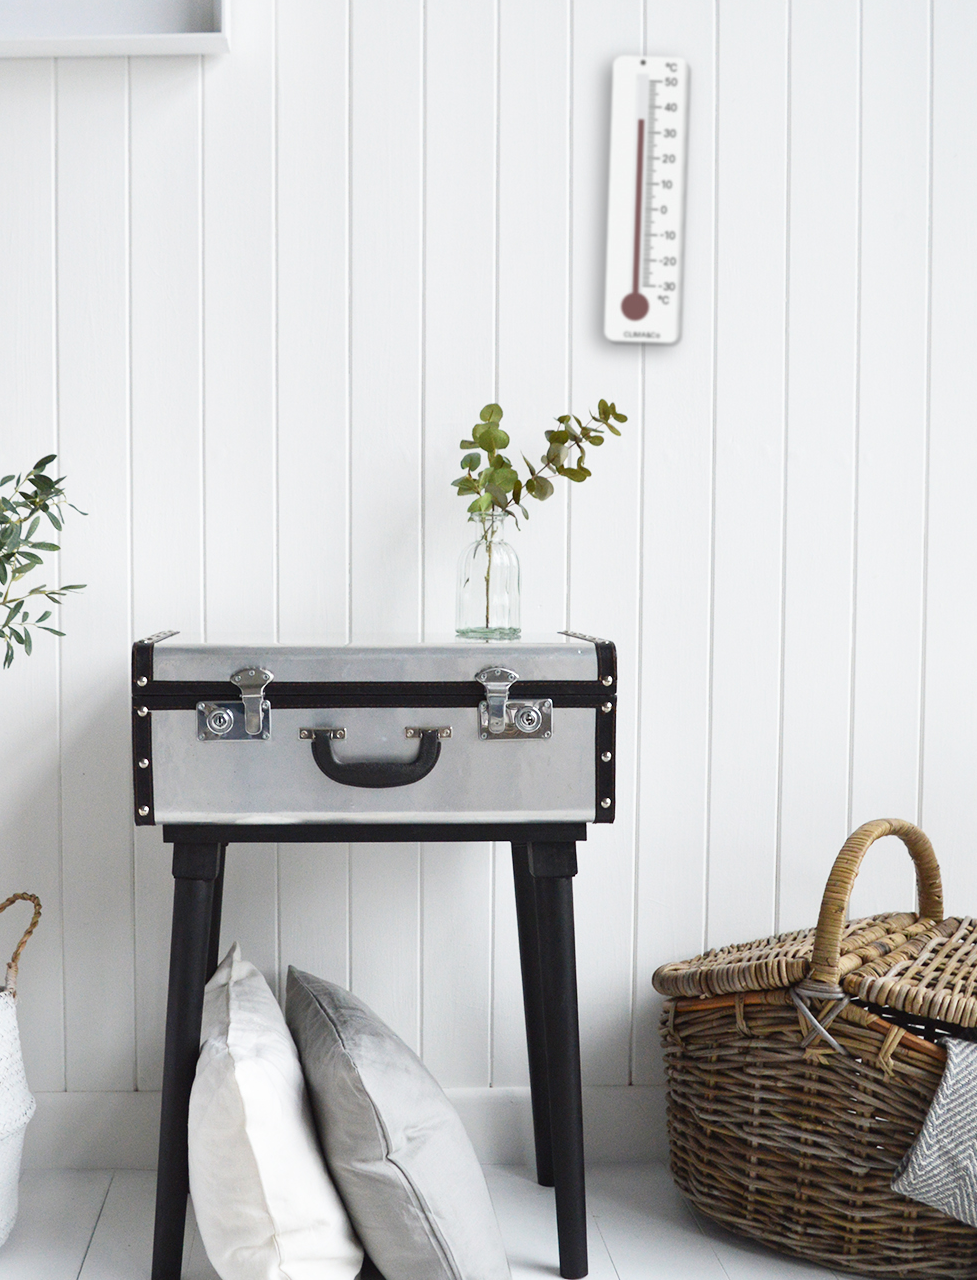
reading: 35 (°C)
